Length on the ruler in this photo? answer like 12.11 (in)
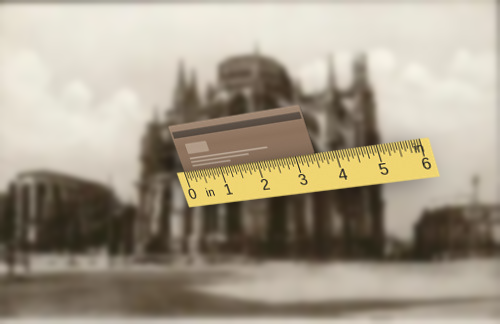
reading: 3.5 (in)
